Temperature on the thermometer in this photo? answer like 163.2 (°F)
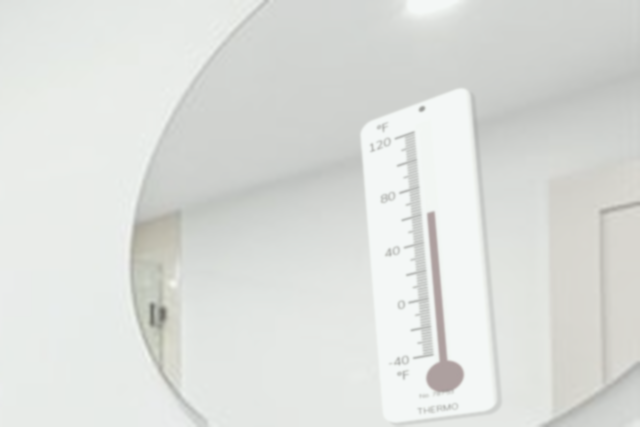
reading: 60 (°F)
